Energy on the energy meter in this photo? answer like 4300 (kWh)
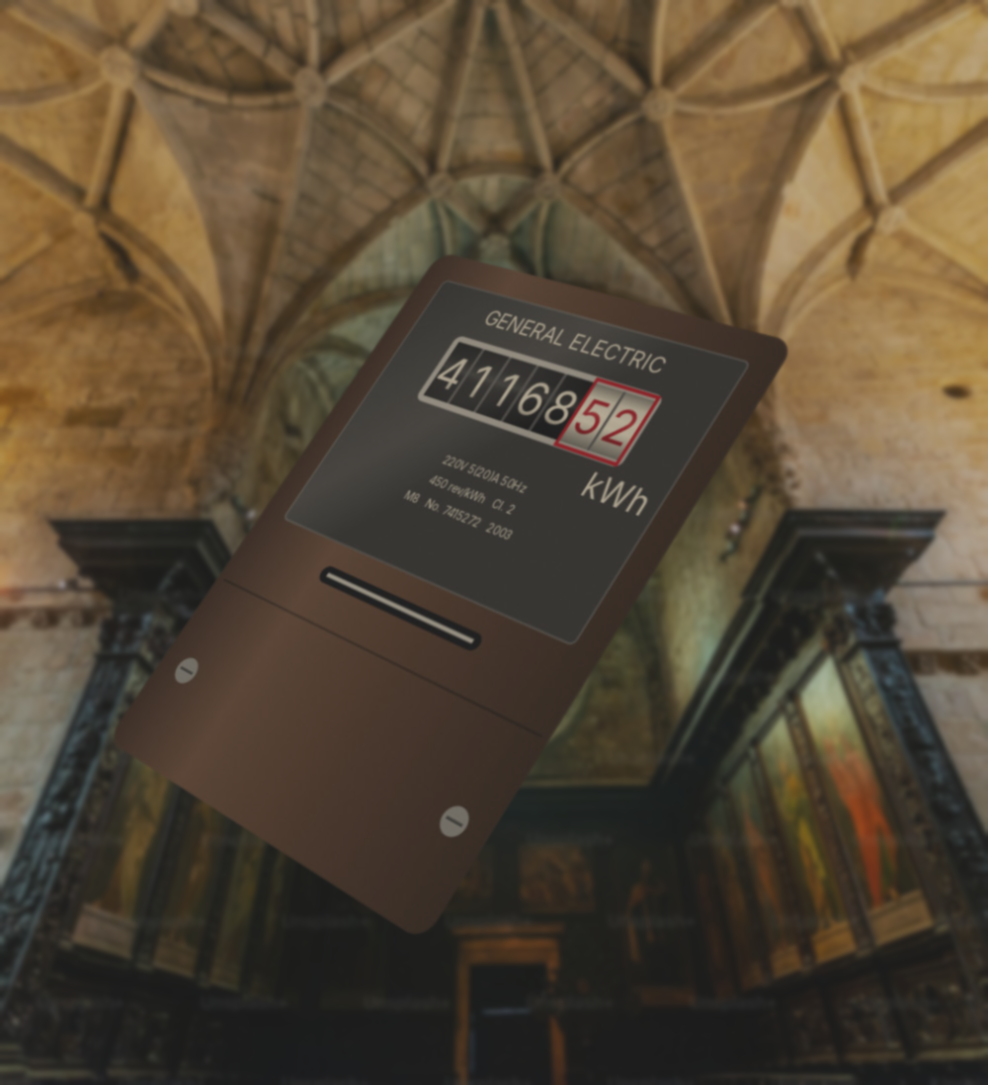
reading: 41168.52 (kWh)
